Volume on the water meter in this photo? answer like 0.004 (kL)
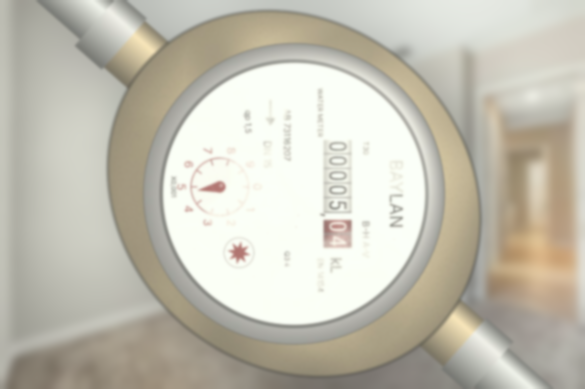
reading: 5.044 (kL)
